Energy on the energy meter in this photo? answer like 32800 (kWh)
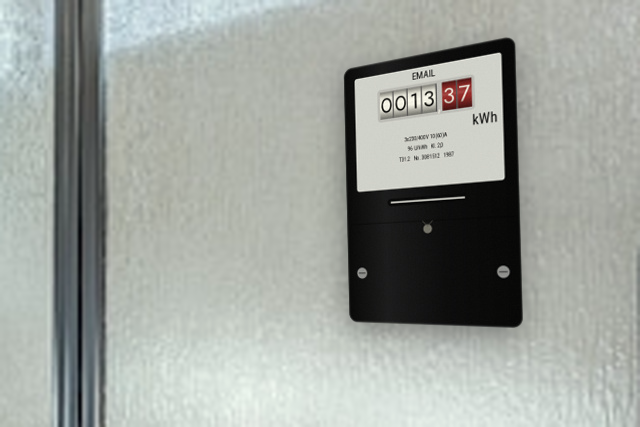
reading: 13.37 (kWh)
